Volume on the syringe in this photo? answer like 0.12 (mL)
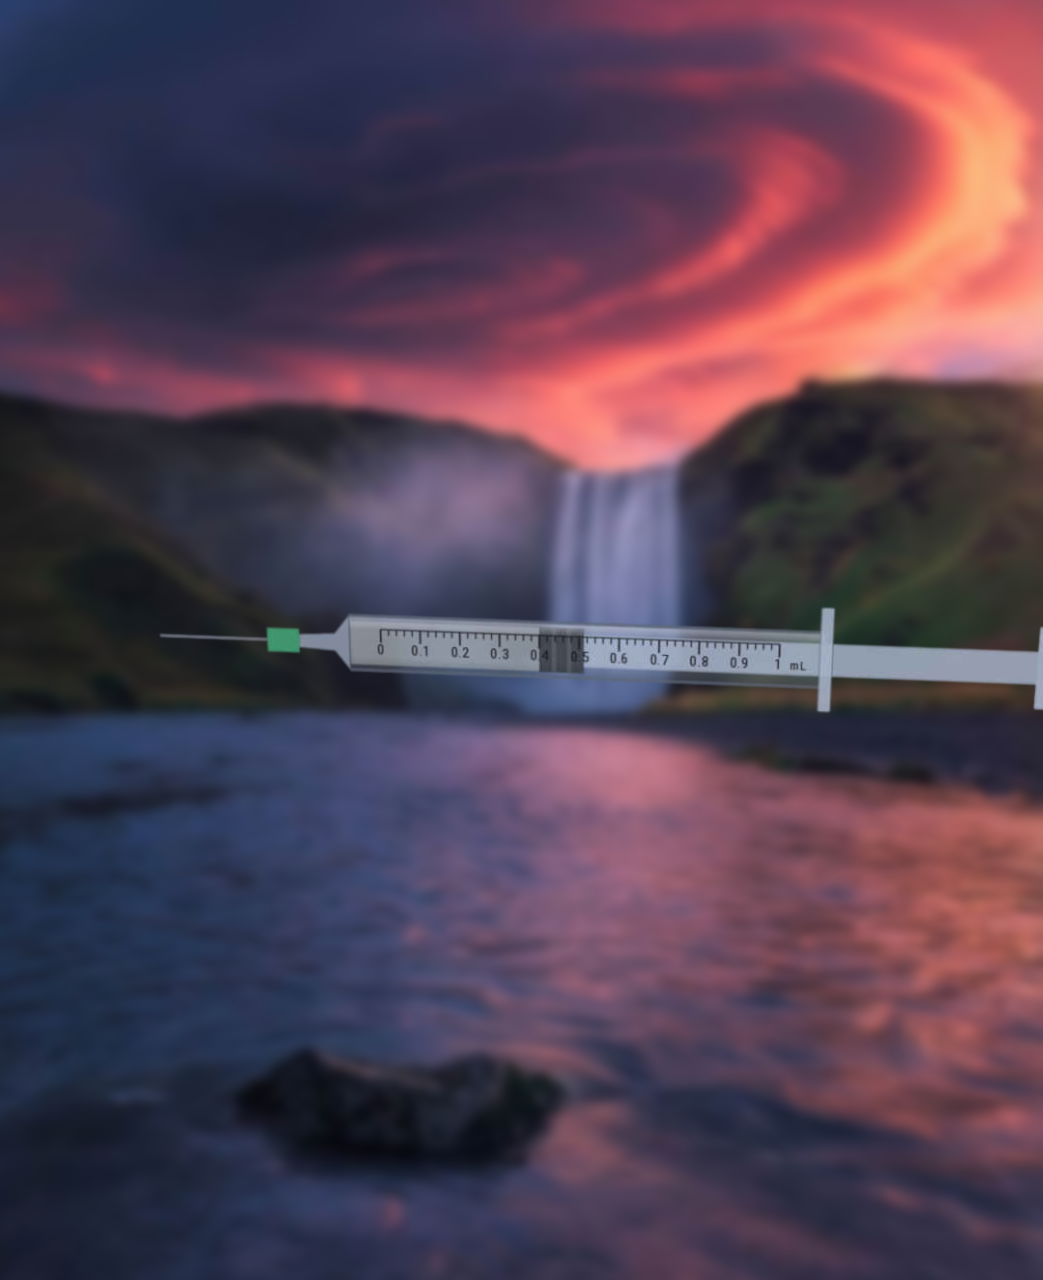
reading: 0.4 (mL)
